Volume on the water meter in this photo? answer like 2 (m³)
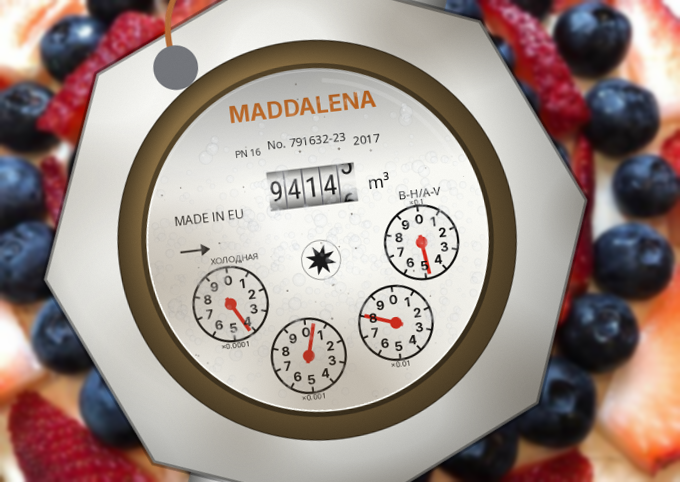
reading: 94145.4804 (m³)
